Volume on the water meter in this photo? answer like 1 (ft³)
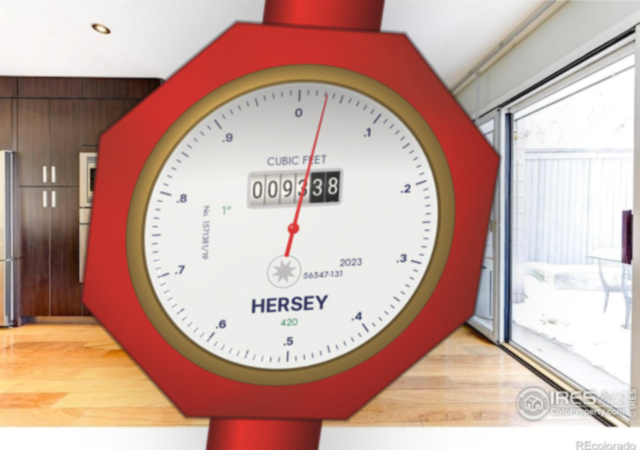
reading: 9338.03 (ft³)
